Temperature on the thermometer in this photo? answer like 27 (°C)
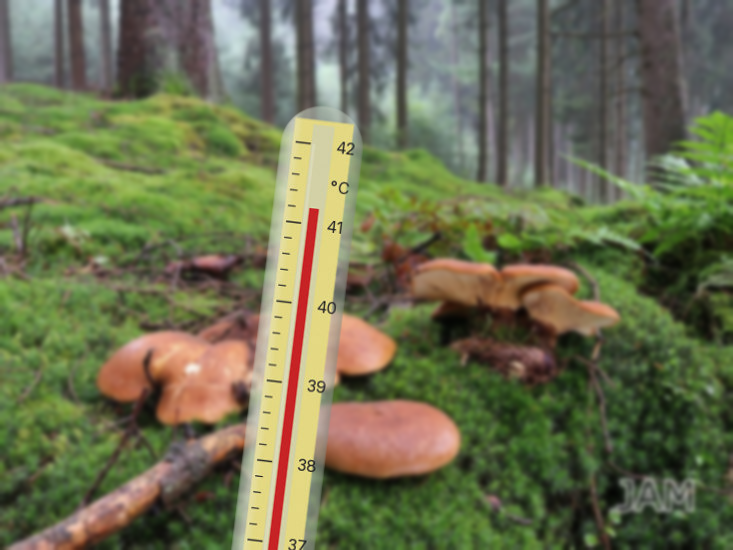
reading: 41.2 (°C)
